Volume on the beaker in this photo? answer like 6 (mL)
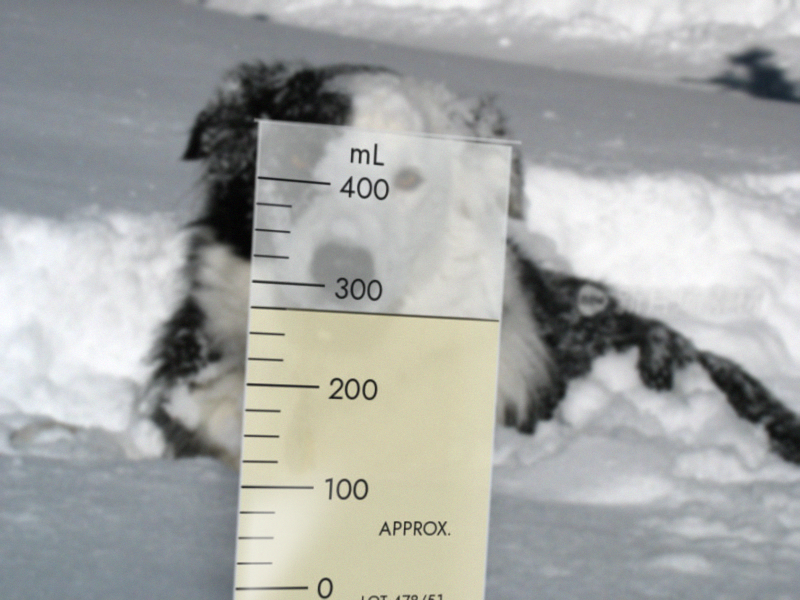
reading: 275 (mL)
